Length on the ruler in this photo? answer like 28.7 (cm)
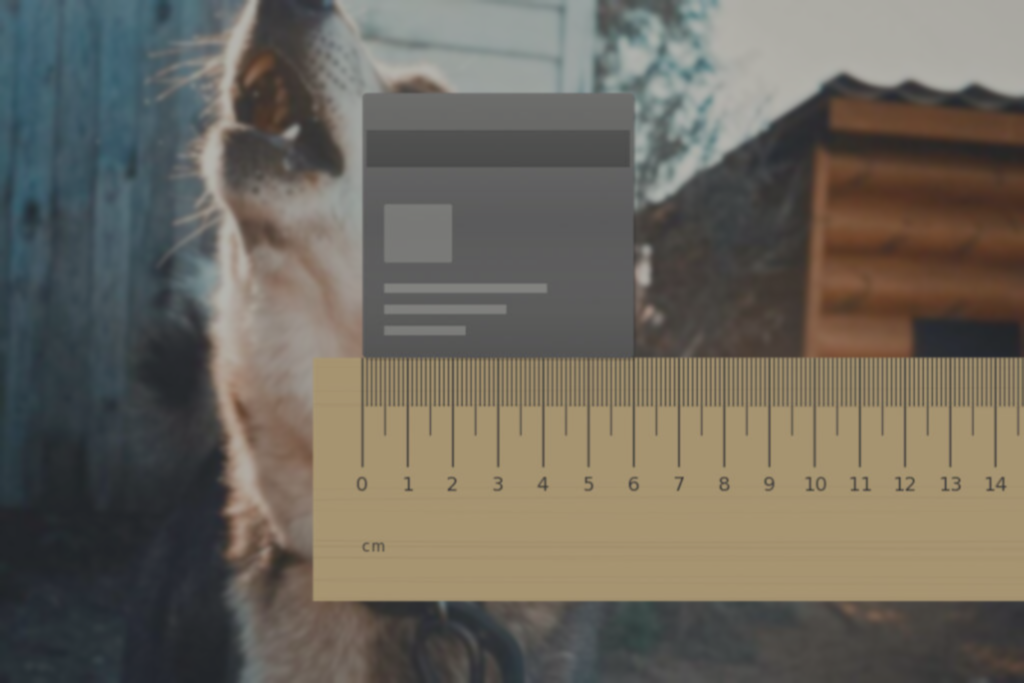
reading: 6 (cm)
